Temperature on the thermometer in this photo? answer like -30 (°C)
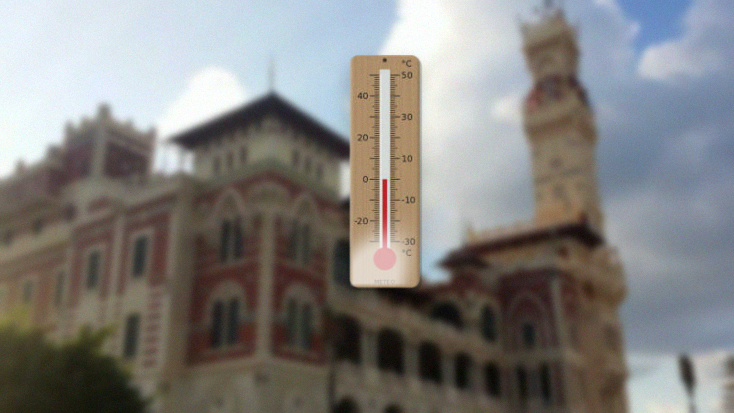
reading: 0 (°C)
